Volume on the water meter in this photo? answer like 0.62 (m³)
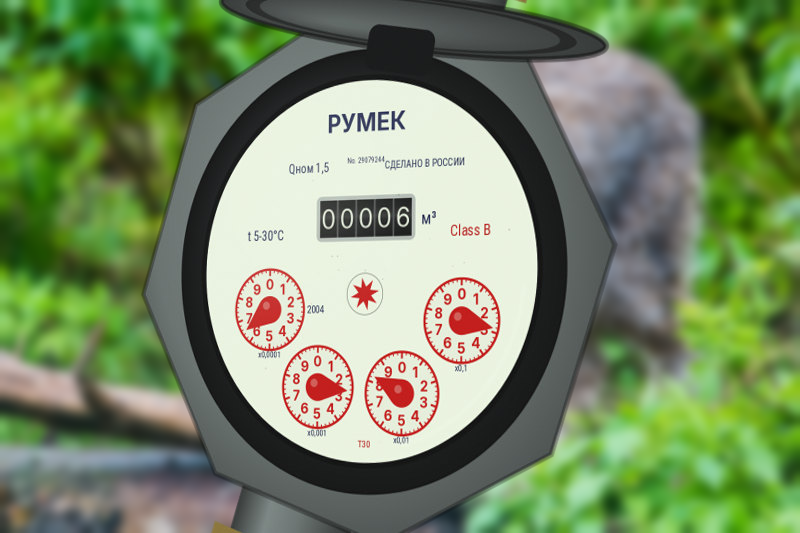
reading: 6.2826 (m³)
